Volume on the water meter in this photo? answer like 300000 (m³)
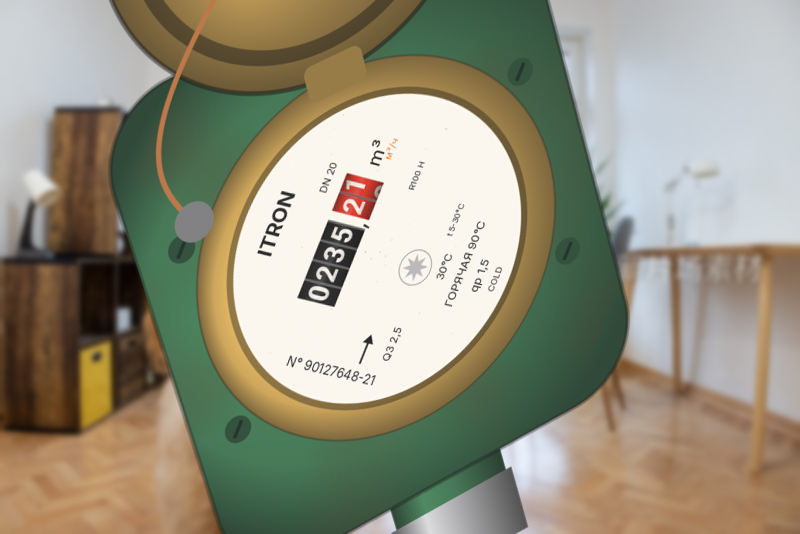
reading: 235.21 (m³)
